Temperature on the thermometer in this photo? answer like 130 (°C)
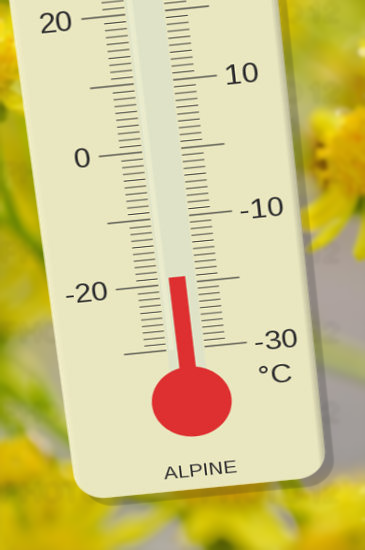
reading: -19 (°C)
